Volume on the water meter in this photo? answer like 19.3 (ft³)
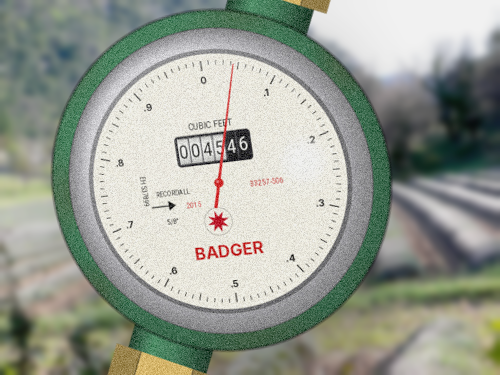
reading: 4546.04 (ft³)
